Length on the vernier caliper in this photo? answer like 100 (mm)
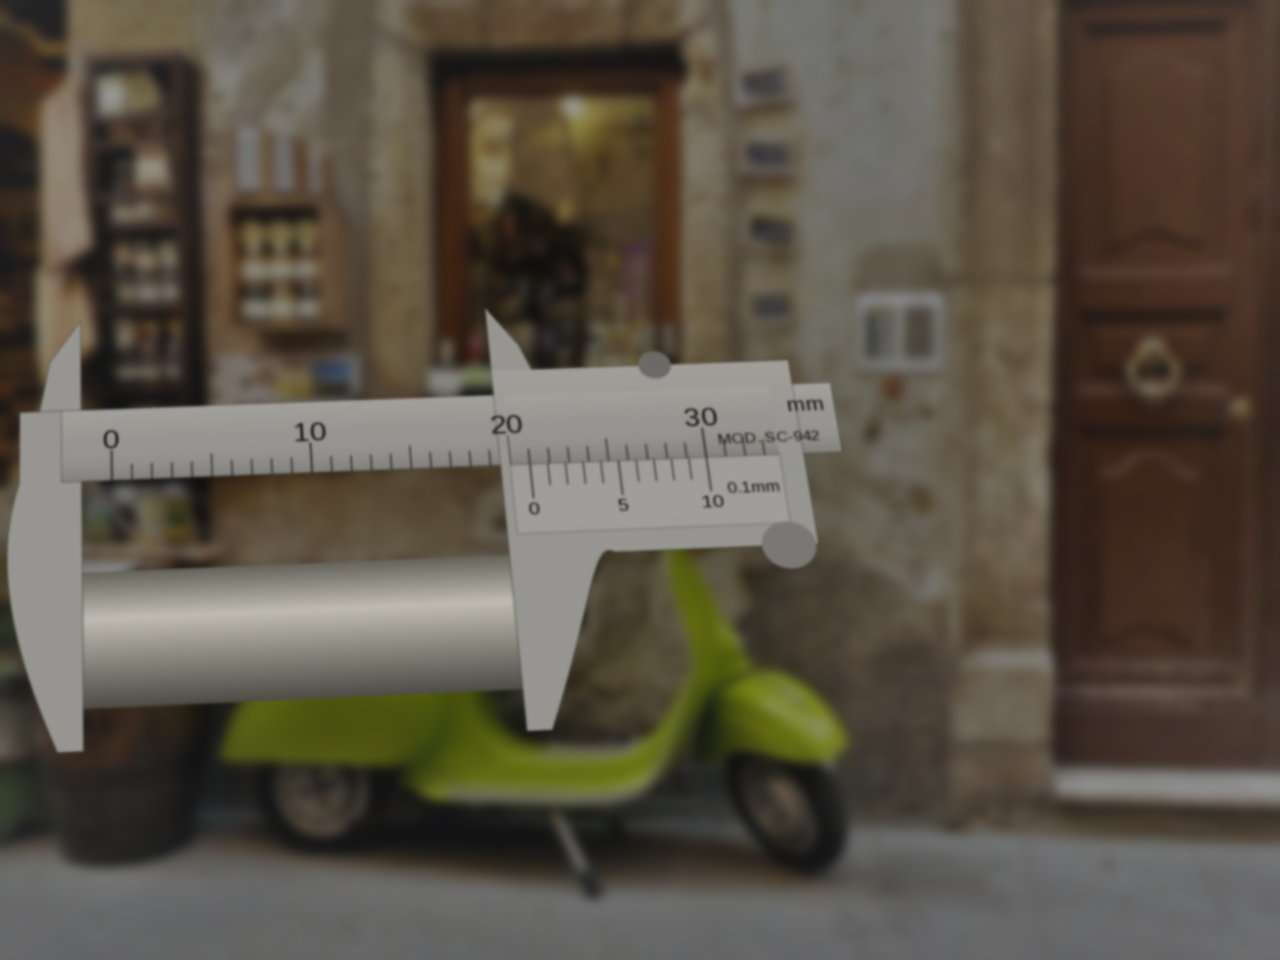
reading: 21.0 (mm)
